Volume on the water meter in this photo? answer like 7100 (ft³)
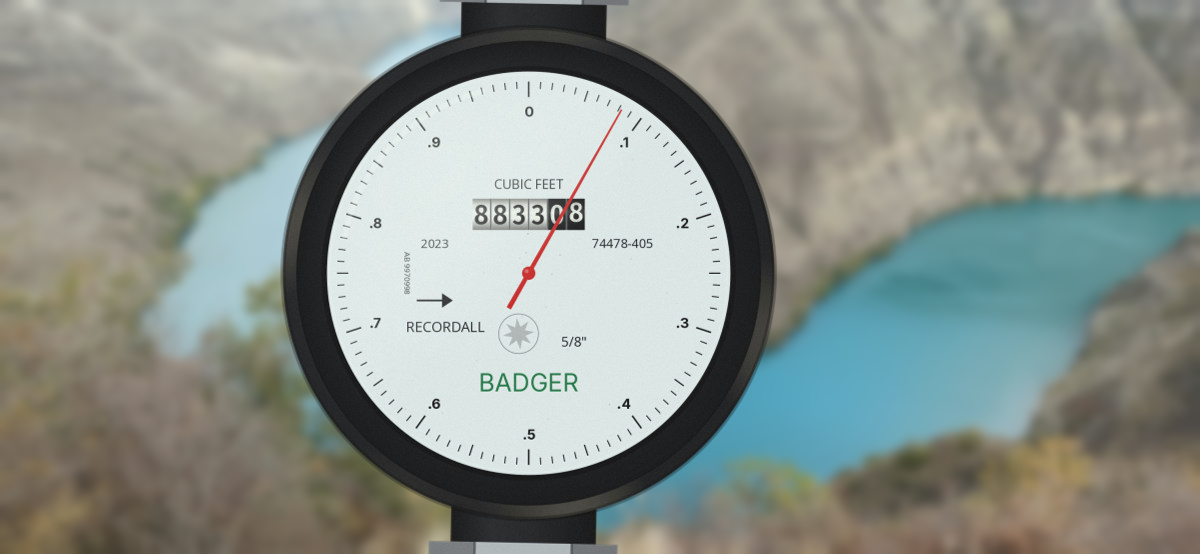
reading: 883308.08 (ft³)
